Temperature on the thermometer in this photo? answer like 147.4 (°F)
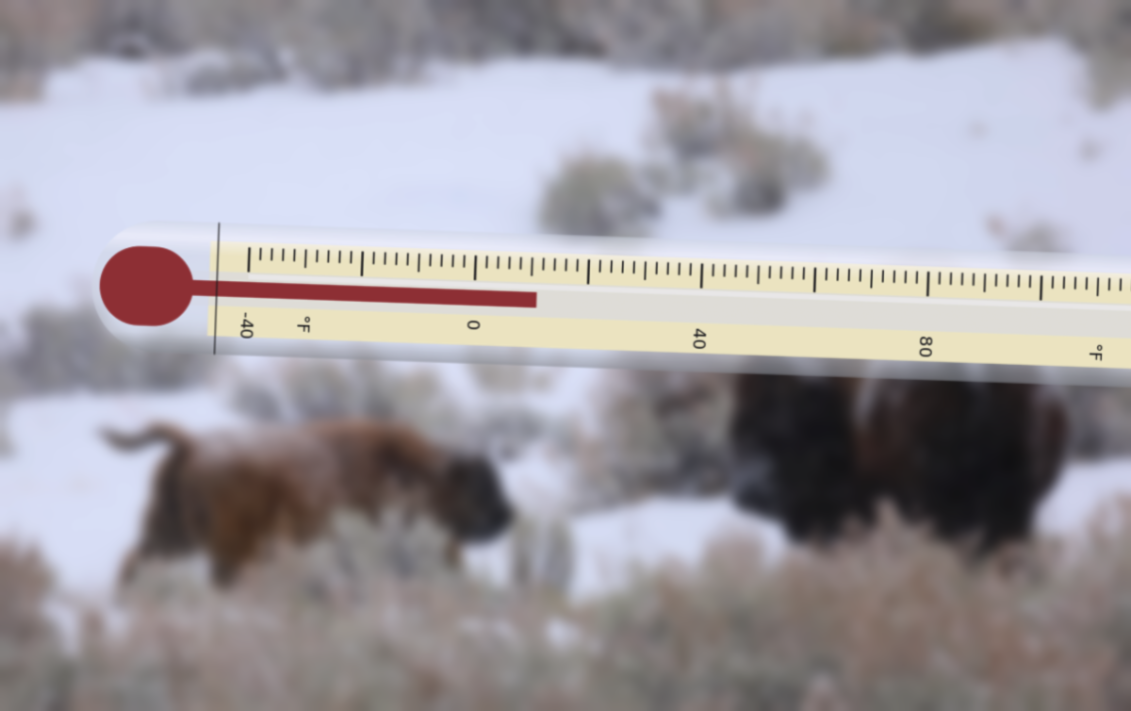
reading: 11 (°F)
